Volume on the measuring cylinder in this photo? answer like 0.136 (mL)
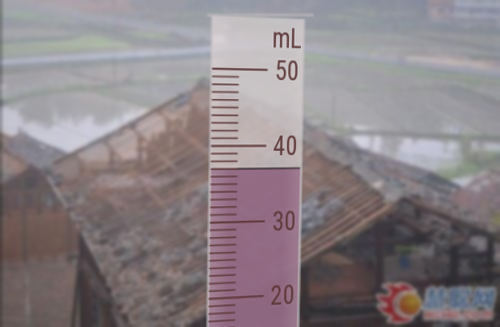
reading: 37 (mL)
